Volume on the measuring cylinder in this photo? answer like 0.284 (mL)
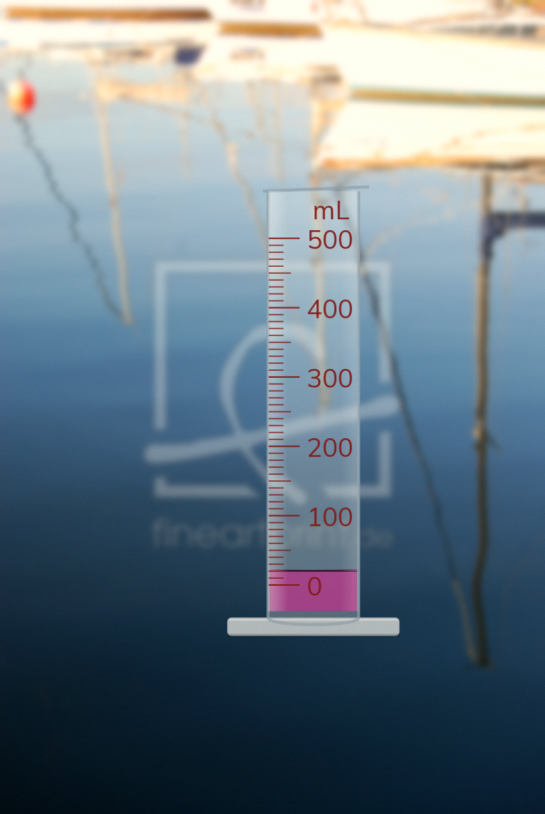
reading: 20 (mL)
